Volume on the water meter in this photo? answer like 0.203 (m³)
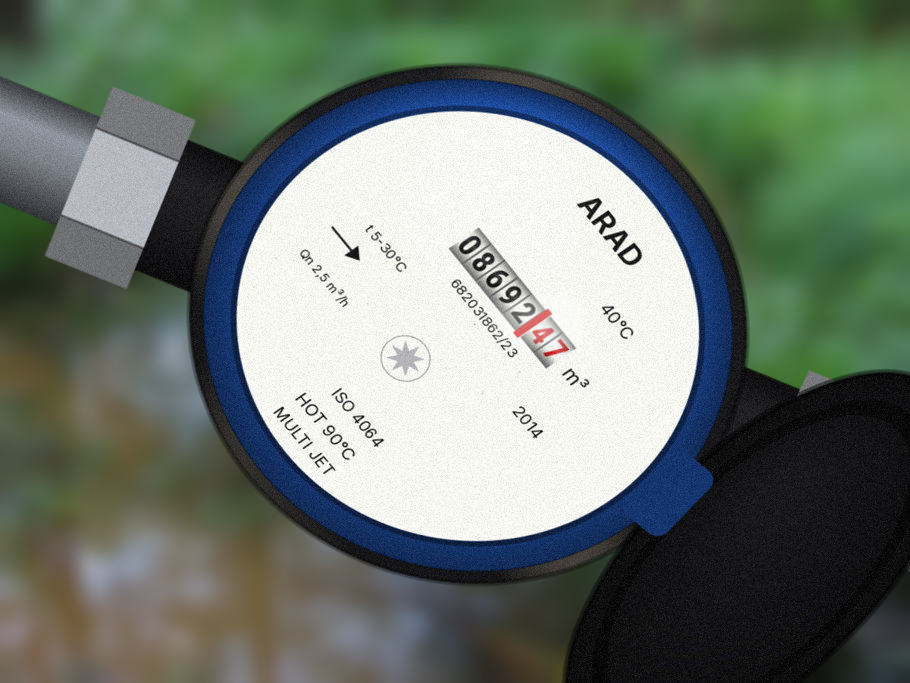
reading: 8692.47 (m³)
